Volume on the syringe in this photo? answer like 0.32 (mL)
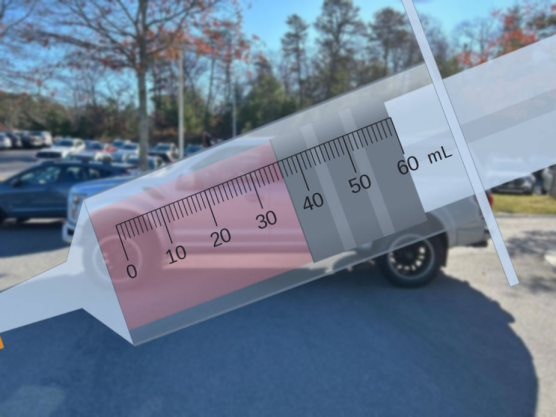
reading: 36 (mL)
